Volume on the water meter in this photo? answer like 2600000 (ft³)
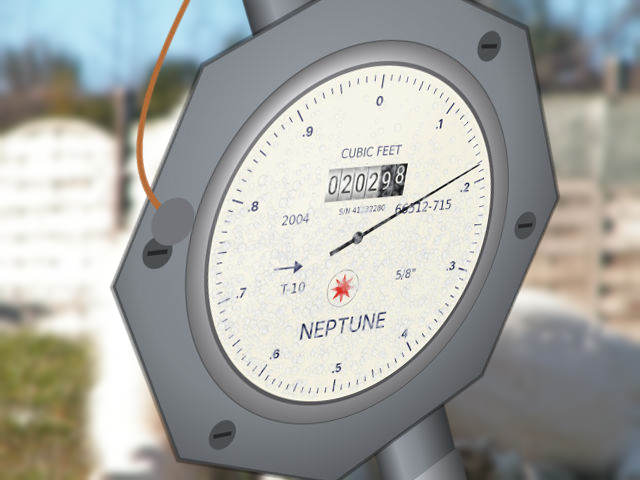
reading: 20298.18 (ft³)
